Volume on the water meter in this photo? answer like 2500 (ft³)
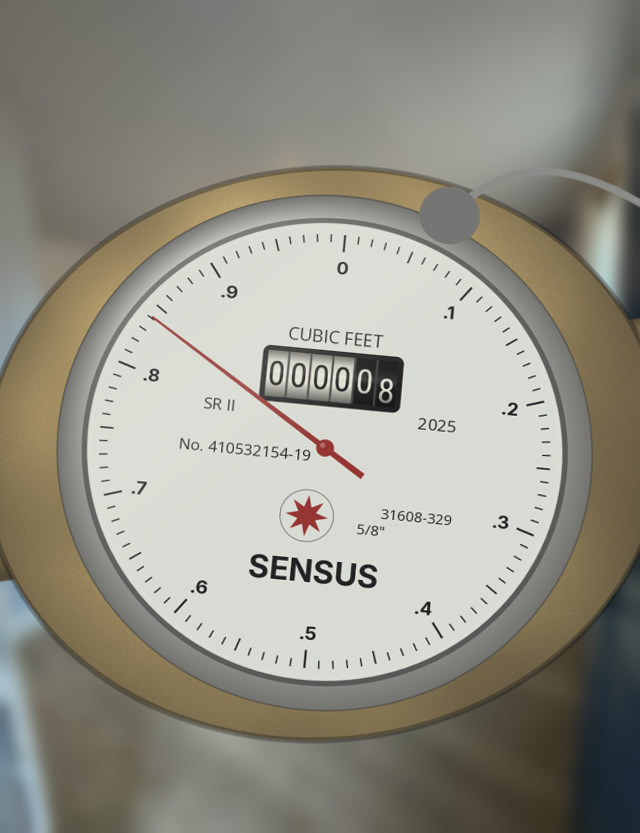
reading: 7.84 (ft³)
